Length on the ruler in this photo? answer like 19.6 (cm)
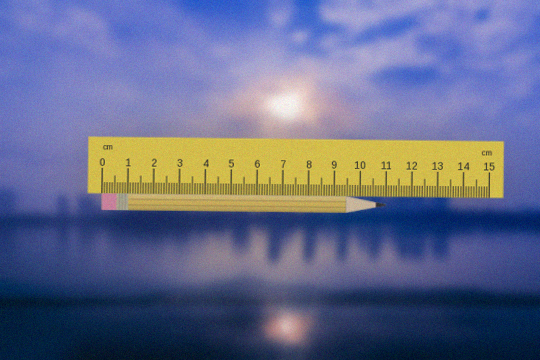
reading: 11 (cm)
